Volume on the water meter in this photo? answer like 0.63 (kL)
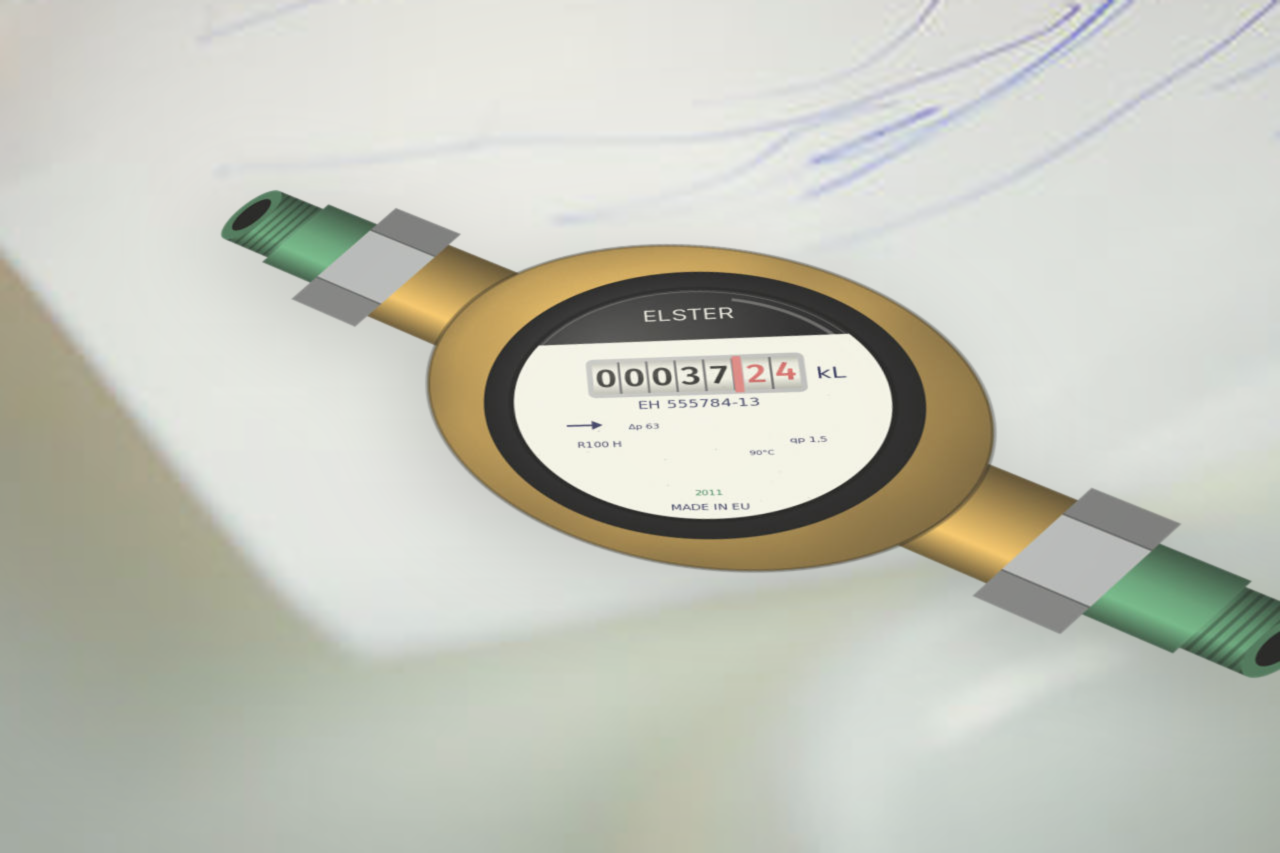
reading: 37.24 (kL)
